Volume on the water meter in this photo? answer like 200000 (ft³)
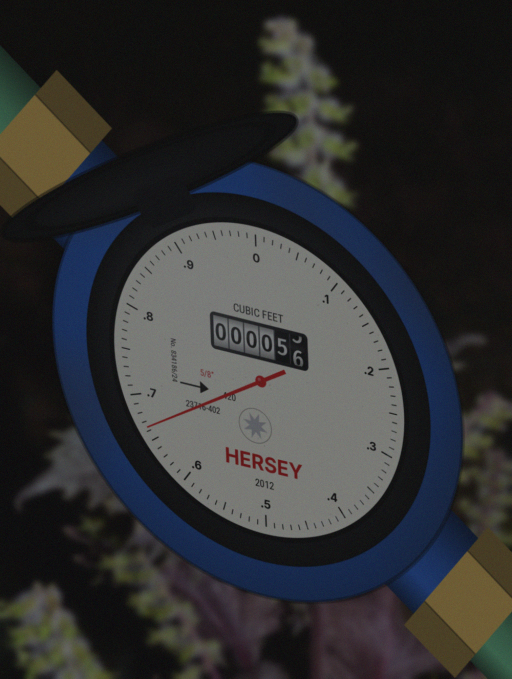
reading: 55.66 (ft³)
